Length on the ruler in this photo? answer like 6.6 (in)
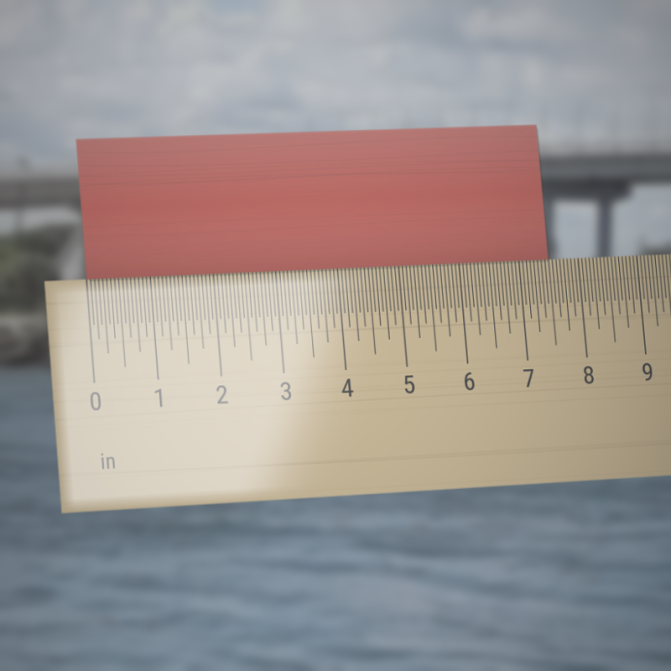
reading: 7.5 (in)
